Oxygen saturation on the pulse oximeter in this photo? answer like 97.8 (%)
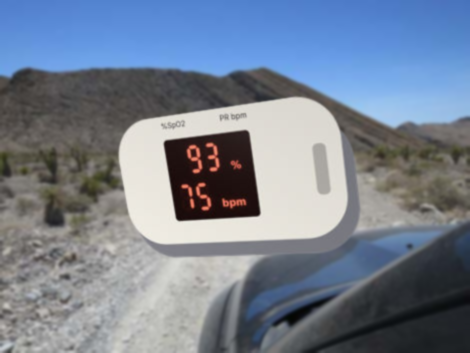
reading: 93 (%)
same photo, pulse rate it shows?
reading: 75 (bpm)
